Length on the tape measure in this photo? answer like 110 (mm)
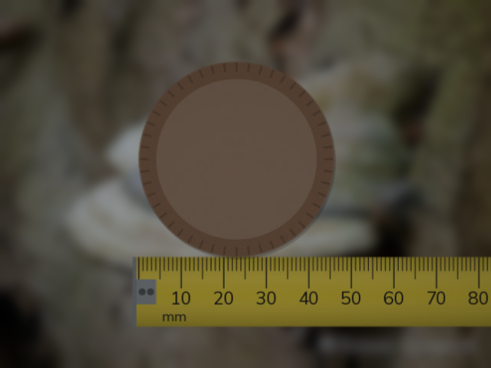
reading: 46 (mm)
